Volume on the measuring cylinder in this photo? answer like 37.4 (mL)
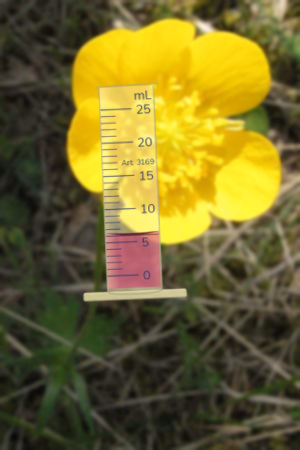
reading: 6 (mL)
